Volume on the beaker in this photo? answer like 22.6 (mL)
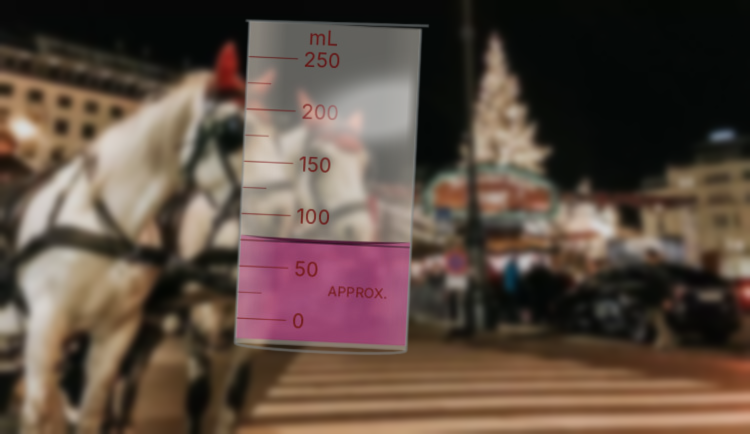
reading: 75 (mL)
